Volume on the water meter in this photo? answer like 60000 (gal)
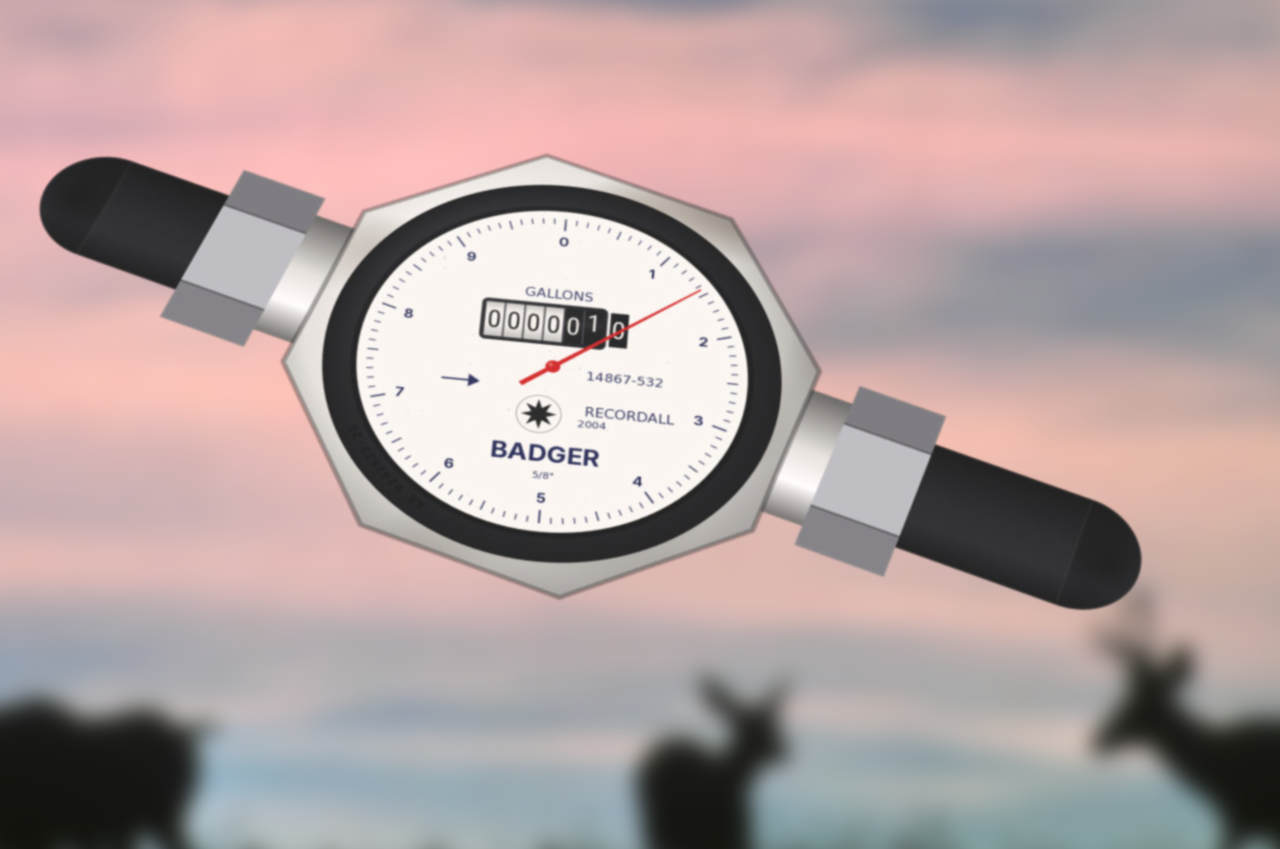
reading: 11.4 (gal)
